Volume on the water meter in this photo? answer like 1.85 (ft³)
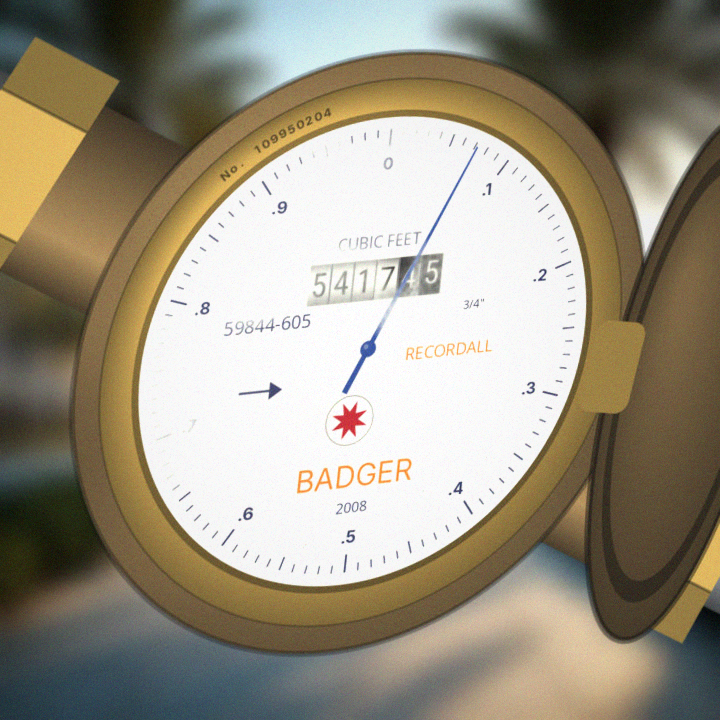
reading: 541745.07 (ft³)
